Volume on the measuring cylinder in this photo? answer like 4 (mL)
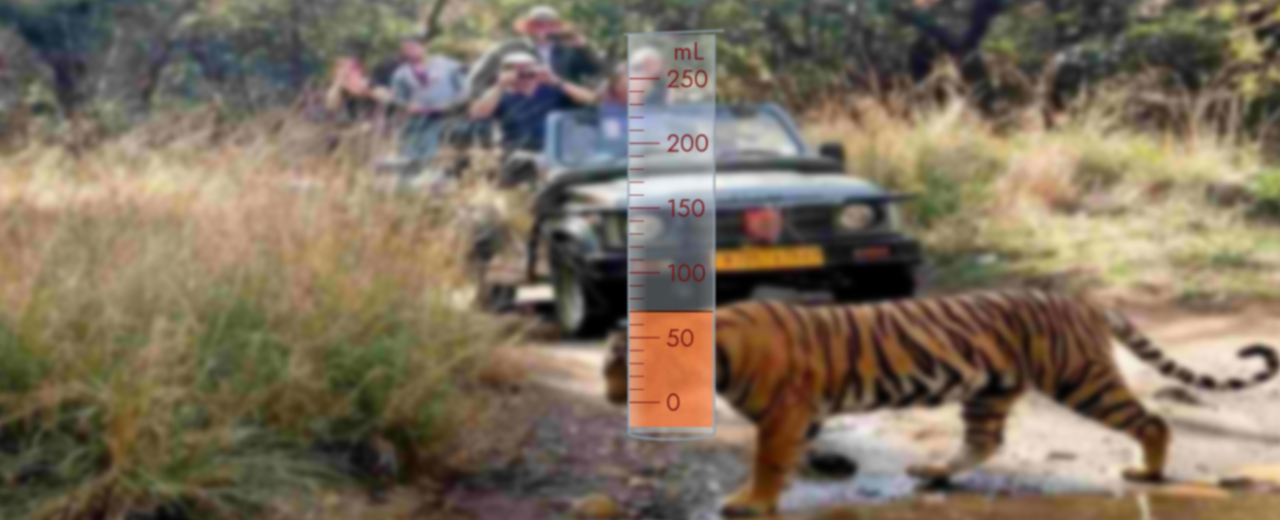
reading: 70 (mL)
